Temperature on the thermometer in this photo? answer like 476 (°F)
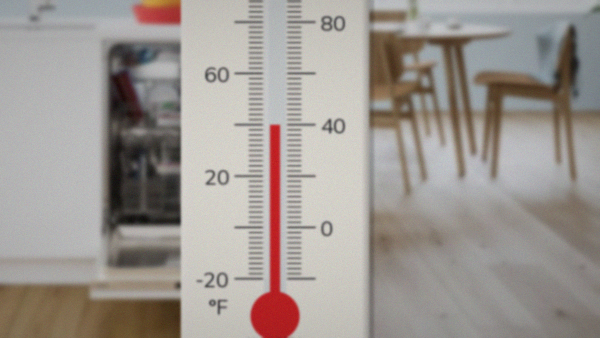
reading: 40 (°F)
